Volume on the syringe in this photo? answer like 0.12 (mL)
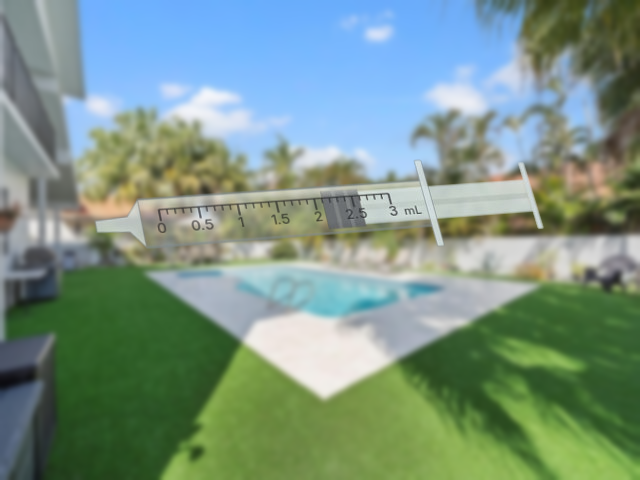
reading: 2.1 (mL)
